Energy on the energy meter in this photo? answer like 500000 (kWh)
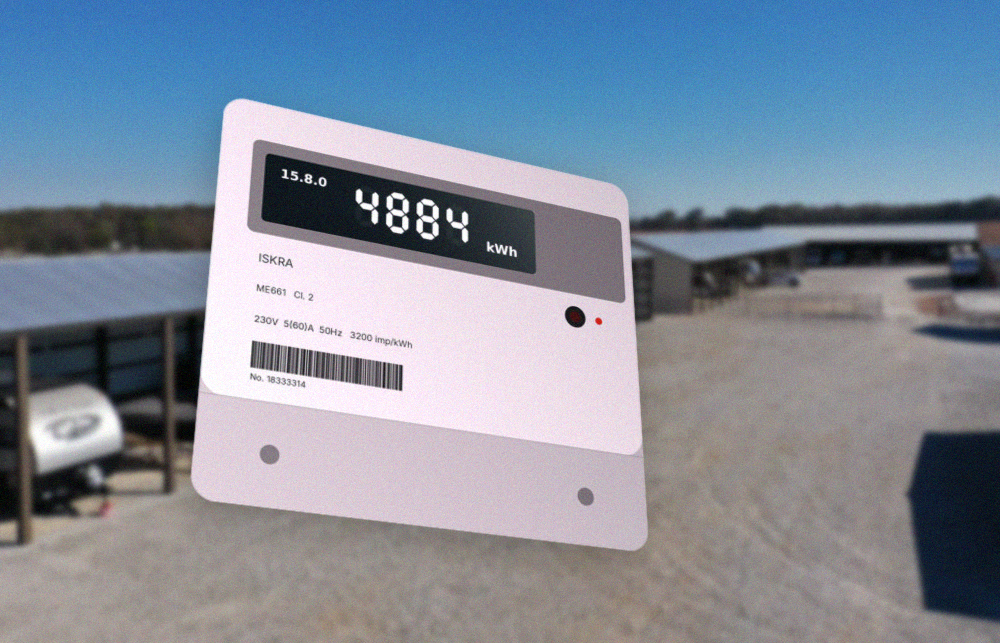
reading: 4884 (kWh)
